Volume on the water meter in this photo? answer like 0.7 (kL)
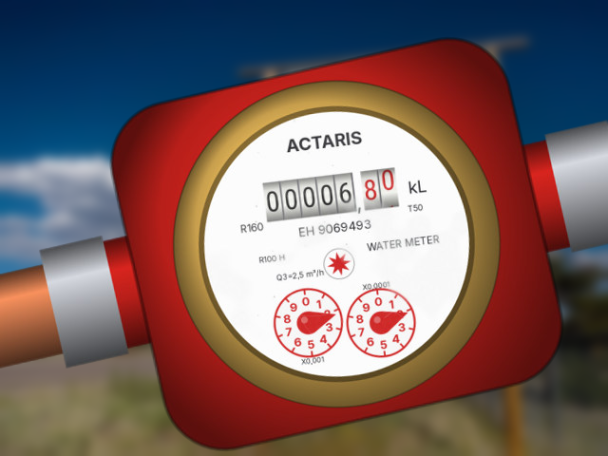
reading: 6.8022 (kL)
